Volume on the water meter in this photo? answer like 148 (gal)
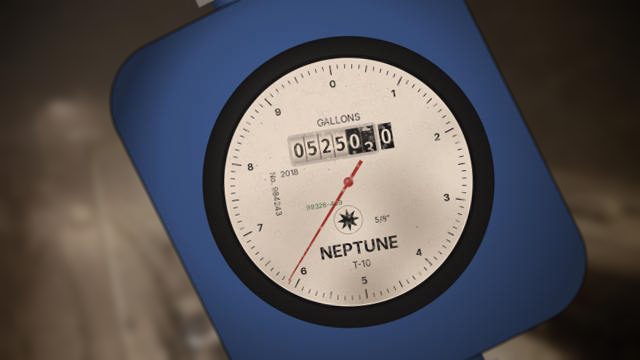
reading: 525026.1 (gal)
